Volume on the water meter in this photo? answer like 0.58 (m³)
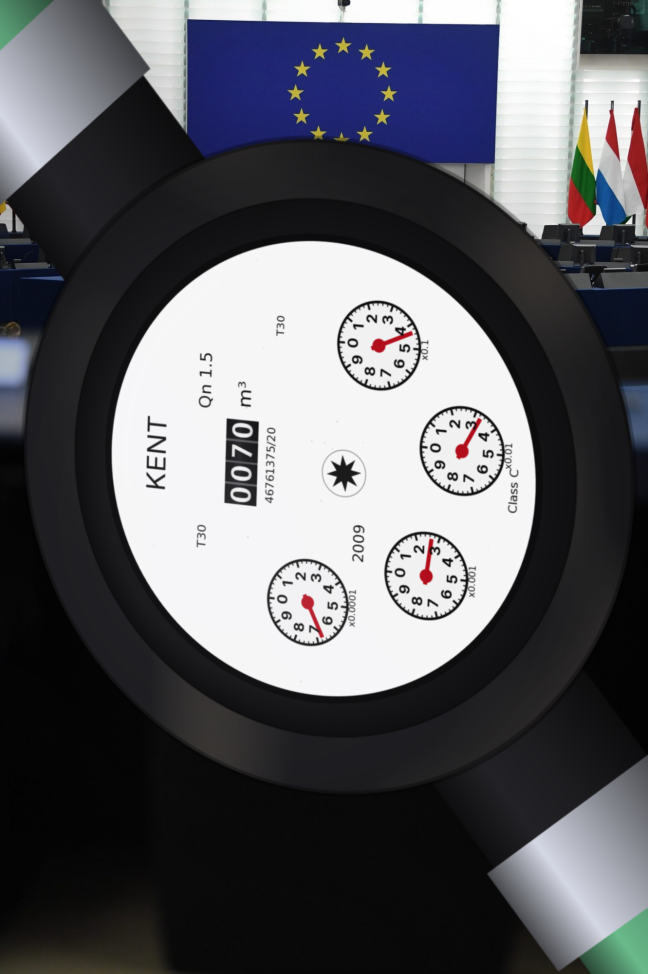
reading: 70.4326 (m³)
